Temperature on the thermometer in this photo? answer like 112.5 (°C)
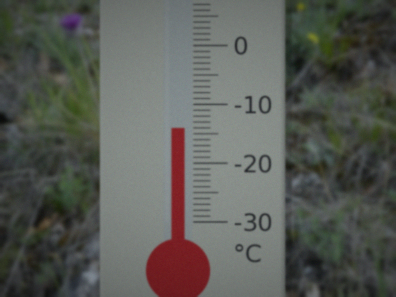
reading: -14 (°C)
